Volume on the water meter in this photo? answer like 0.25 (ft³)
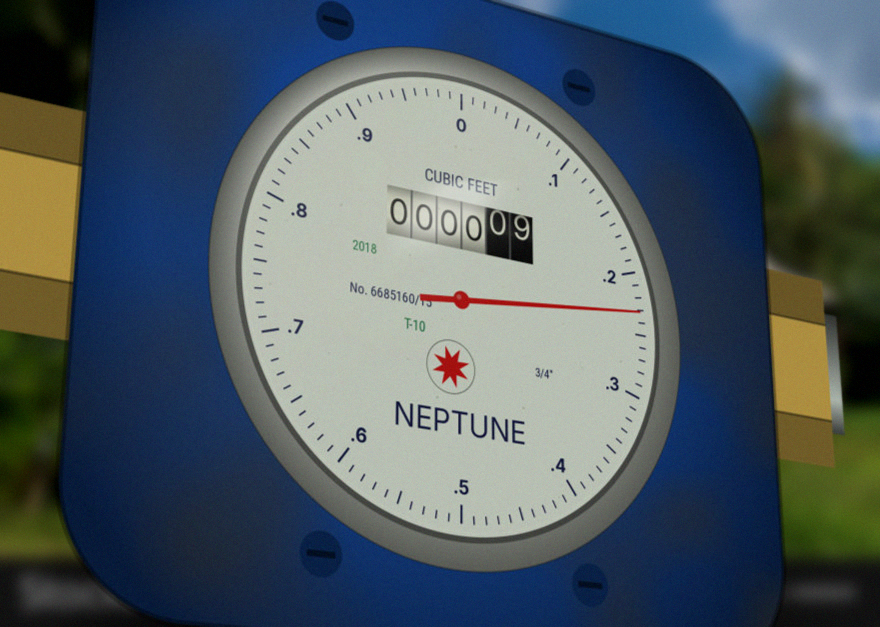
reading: 9.23 (ft³)
